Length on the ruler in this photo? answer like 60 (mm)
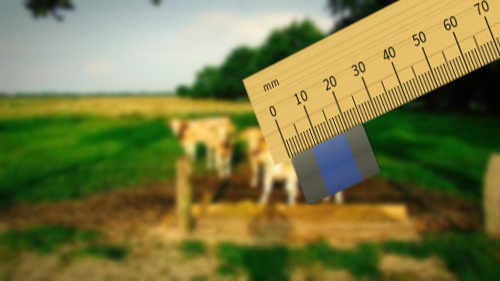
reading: 25 (mm)
